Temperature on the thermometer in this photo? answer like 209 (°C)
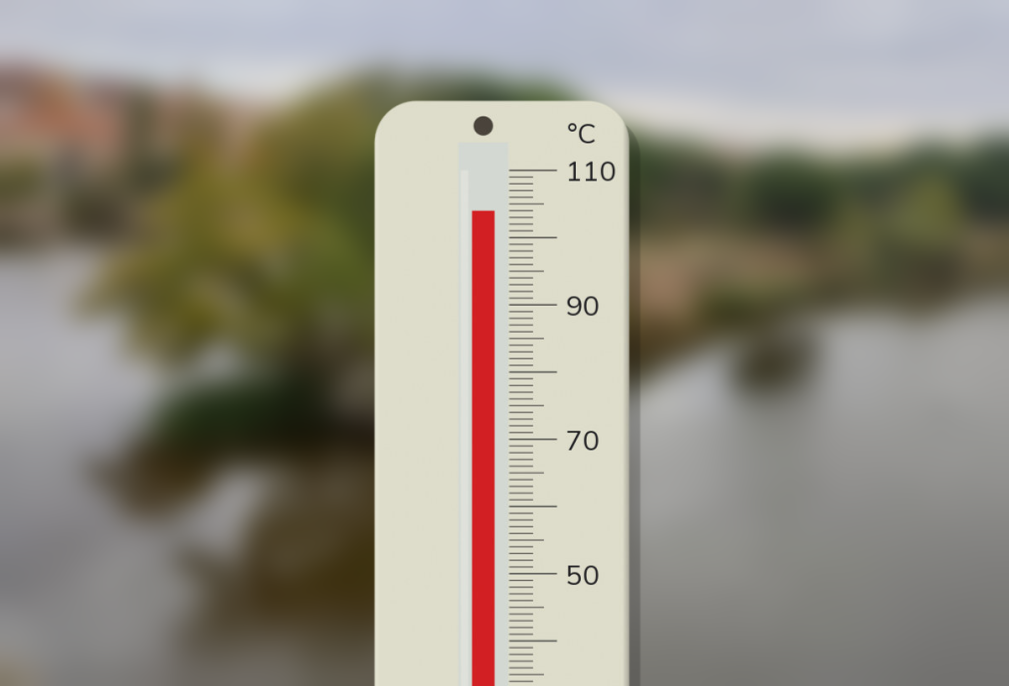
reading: 104 (°C)
